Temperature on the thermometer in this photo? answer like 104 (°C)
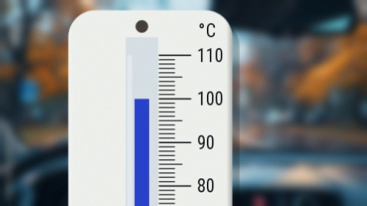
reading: 100 (°C)
